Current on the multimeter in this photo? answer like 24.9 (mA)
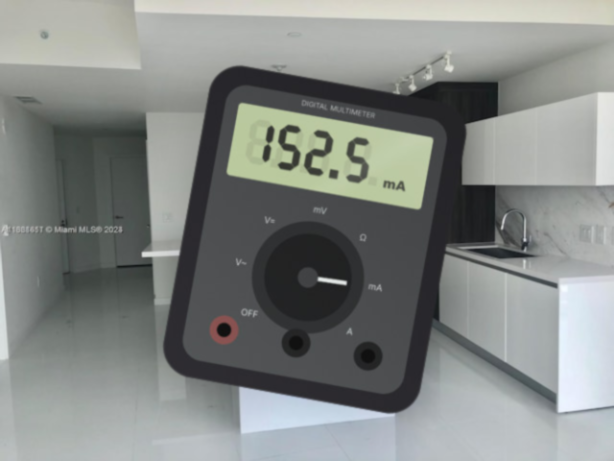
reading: 152.5 (mA)
